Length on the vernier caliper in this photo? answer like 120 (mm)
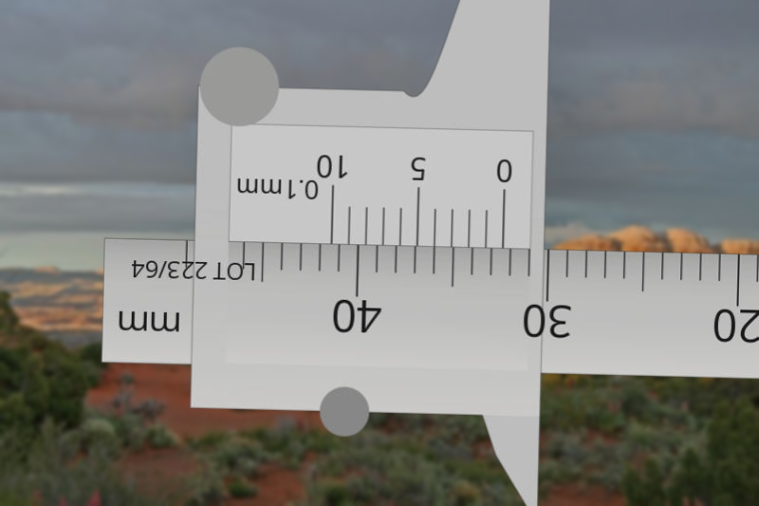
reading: 32.4 (mm)
